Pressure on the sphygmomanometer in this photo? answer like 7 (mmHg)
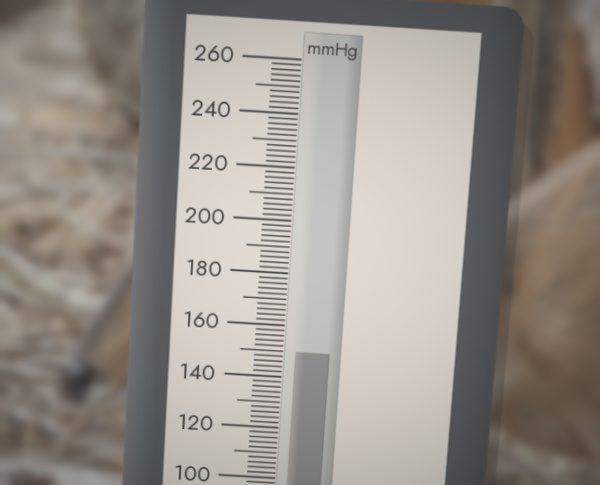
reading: 150 (mmHg)
